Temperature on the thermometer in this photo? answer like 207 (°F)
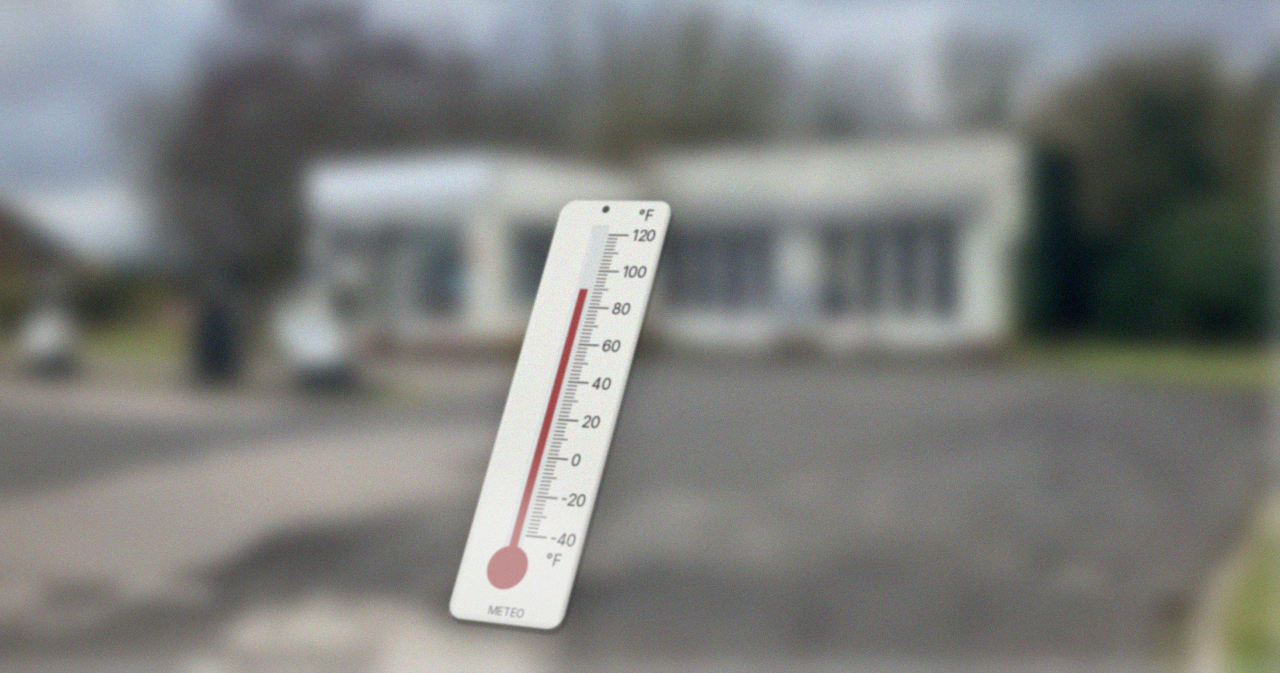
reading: 90 (°F)
